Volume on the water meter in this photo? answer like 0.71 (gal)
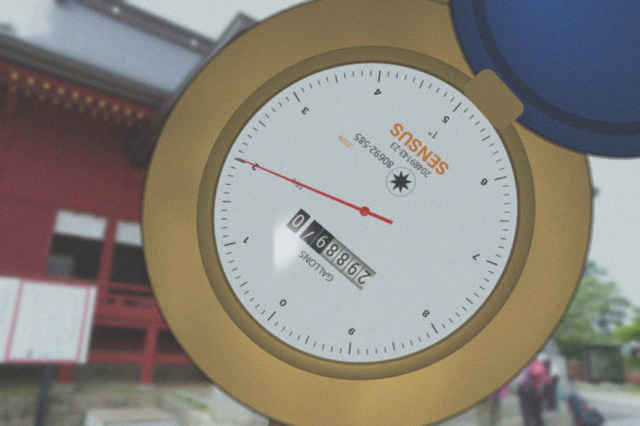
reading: 2988972.0 (gal)
